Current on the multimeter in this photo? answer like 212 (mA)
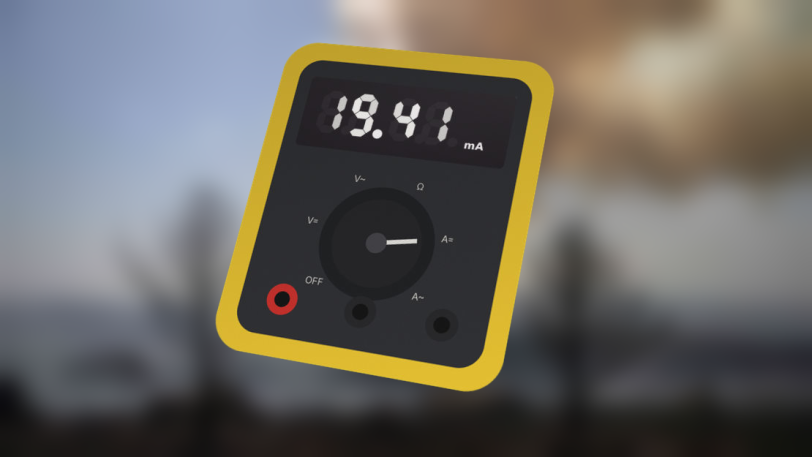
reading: 19.41 (mA)
